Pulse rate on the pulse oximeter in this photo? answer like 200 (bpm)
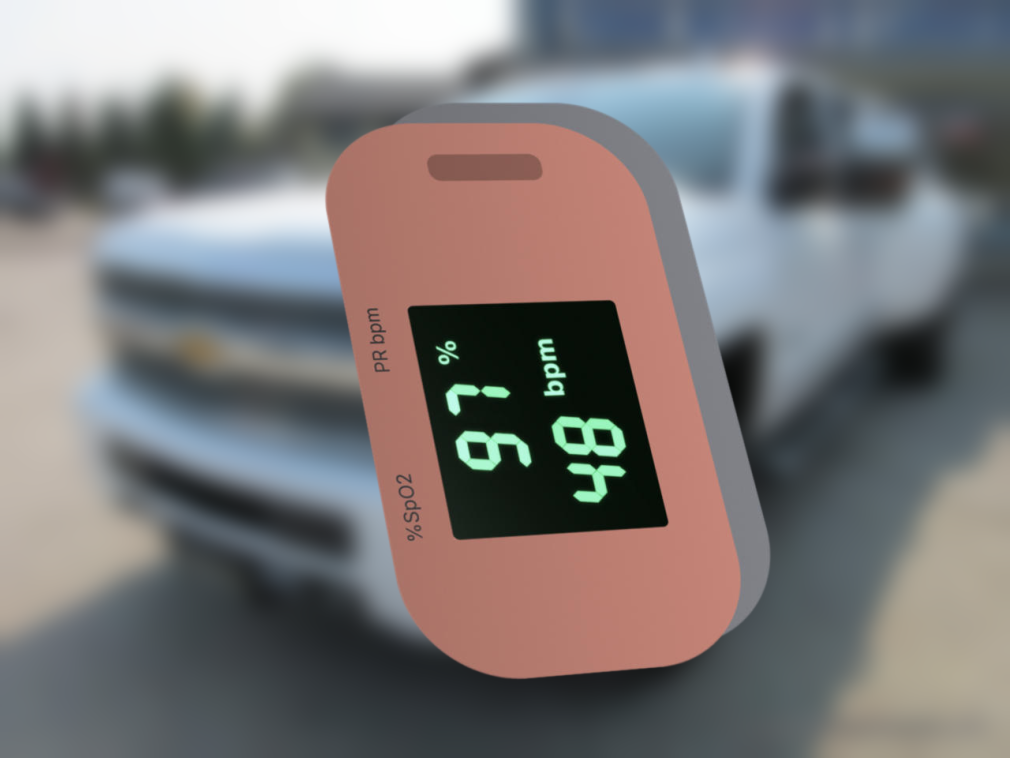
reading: 48 (bpm)
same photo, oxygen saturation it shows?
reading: 97 (%)
